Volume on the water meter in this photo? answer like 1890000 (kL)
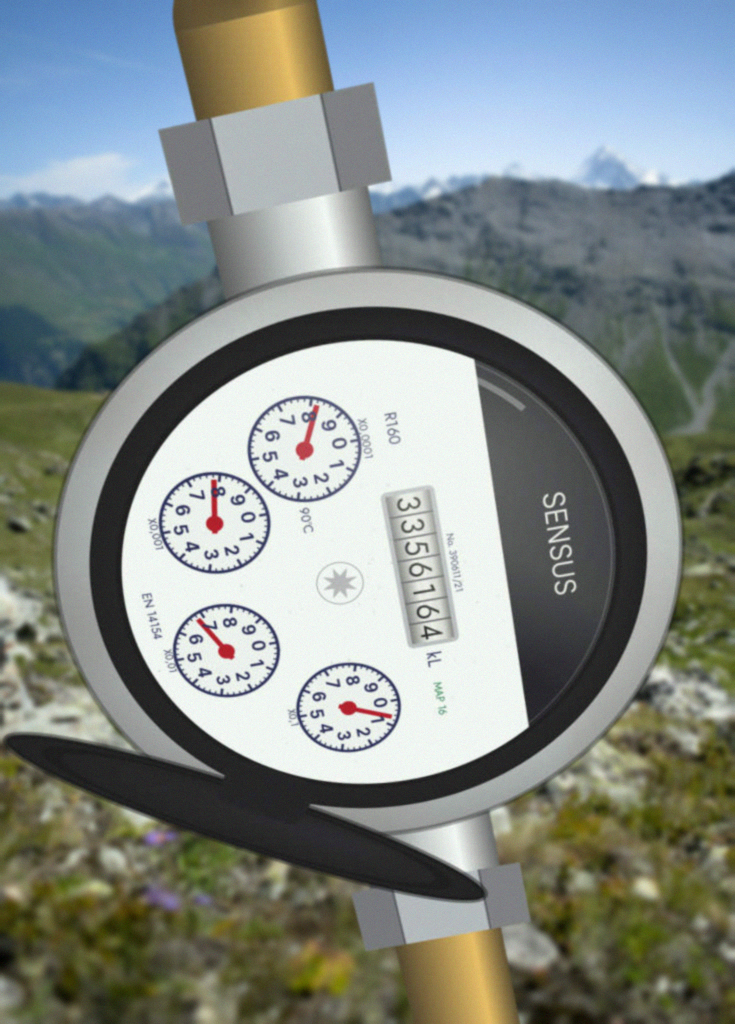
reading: 3356164.0678 (kL)
